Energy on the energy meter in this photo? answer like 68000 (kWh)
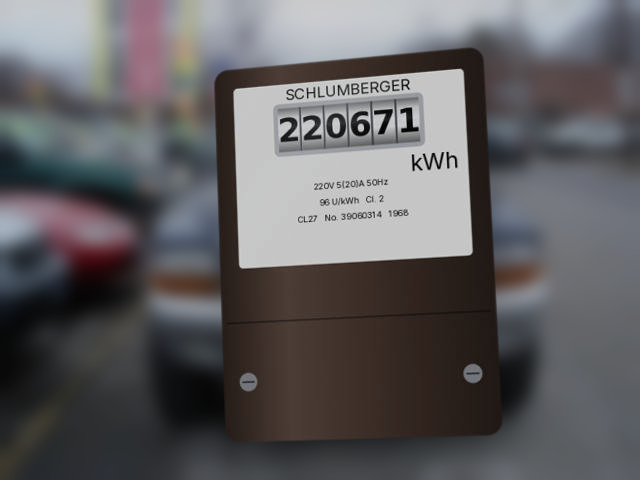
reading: 220671 (kWh)
